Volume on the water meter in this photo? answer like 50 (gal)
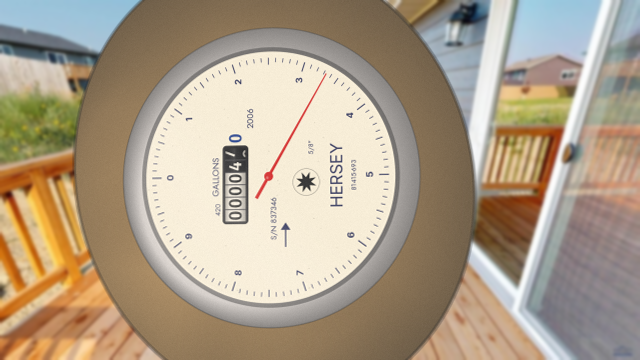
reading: 473.3 (gal)
